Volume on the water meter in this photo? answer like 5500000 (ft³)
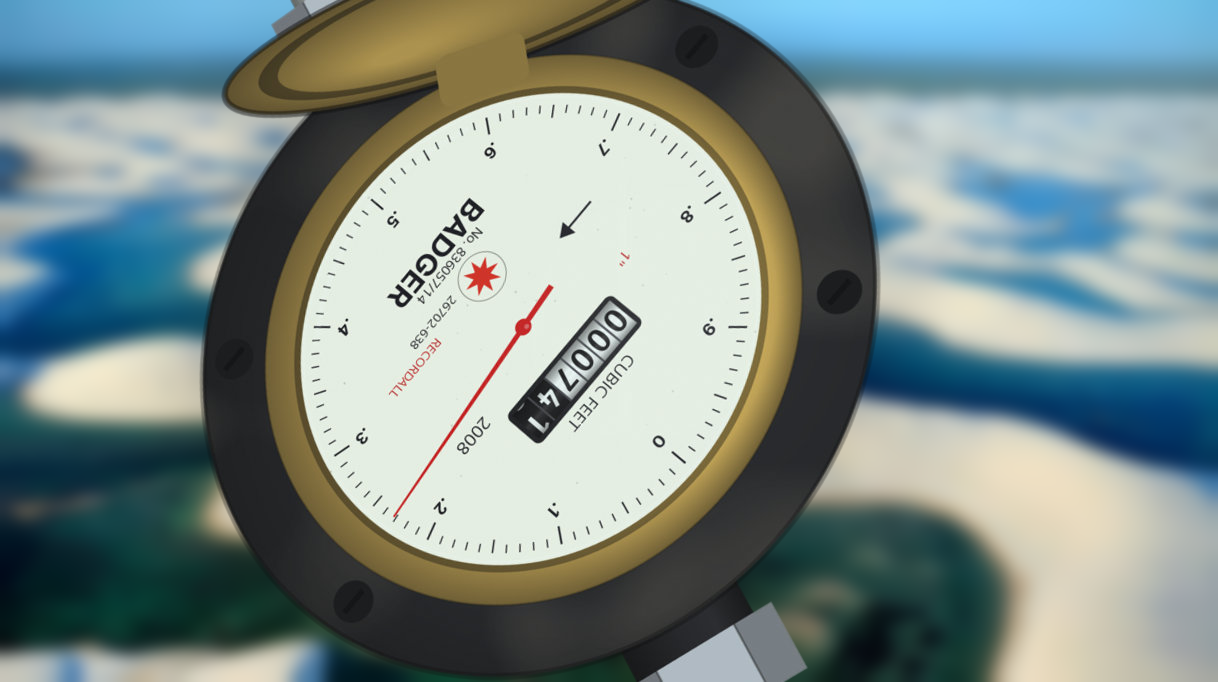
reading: 741.23 (ft³)
